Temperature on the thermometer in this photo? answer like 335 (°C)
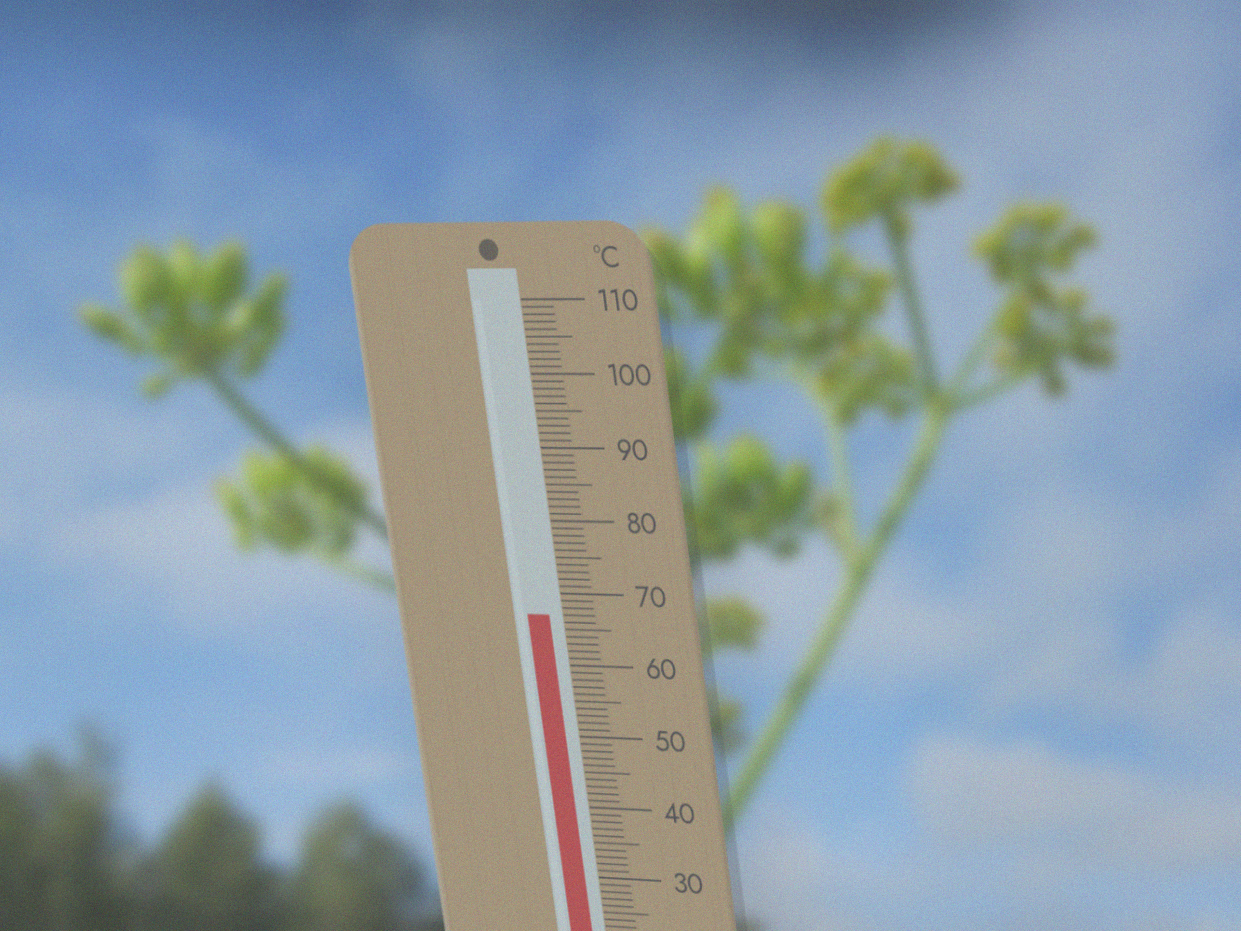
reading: 67 (°C)
